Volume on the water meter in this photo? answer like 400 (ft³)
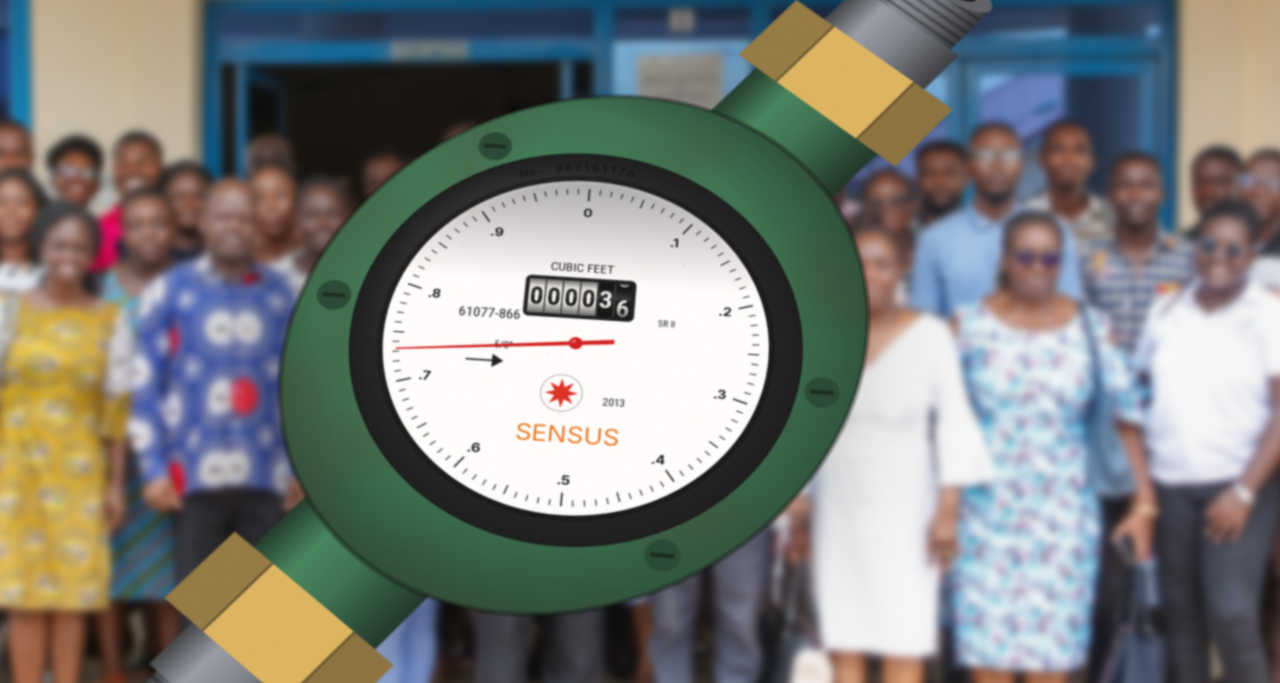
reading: 35.73 (ft³)
